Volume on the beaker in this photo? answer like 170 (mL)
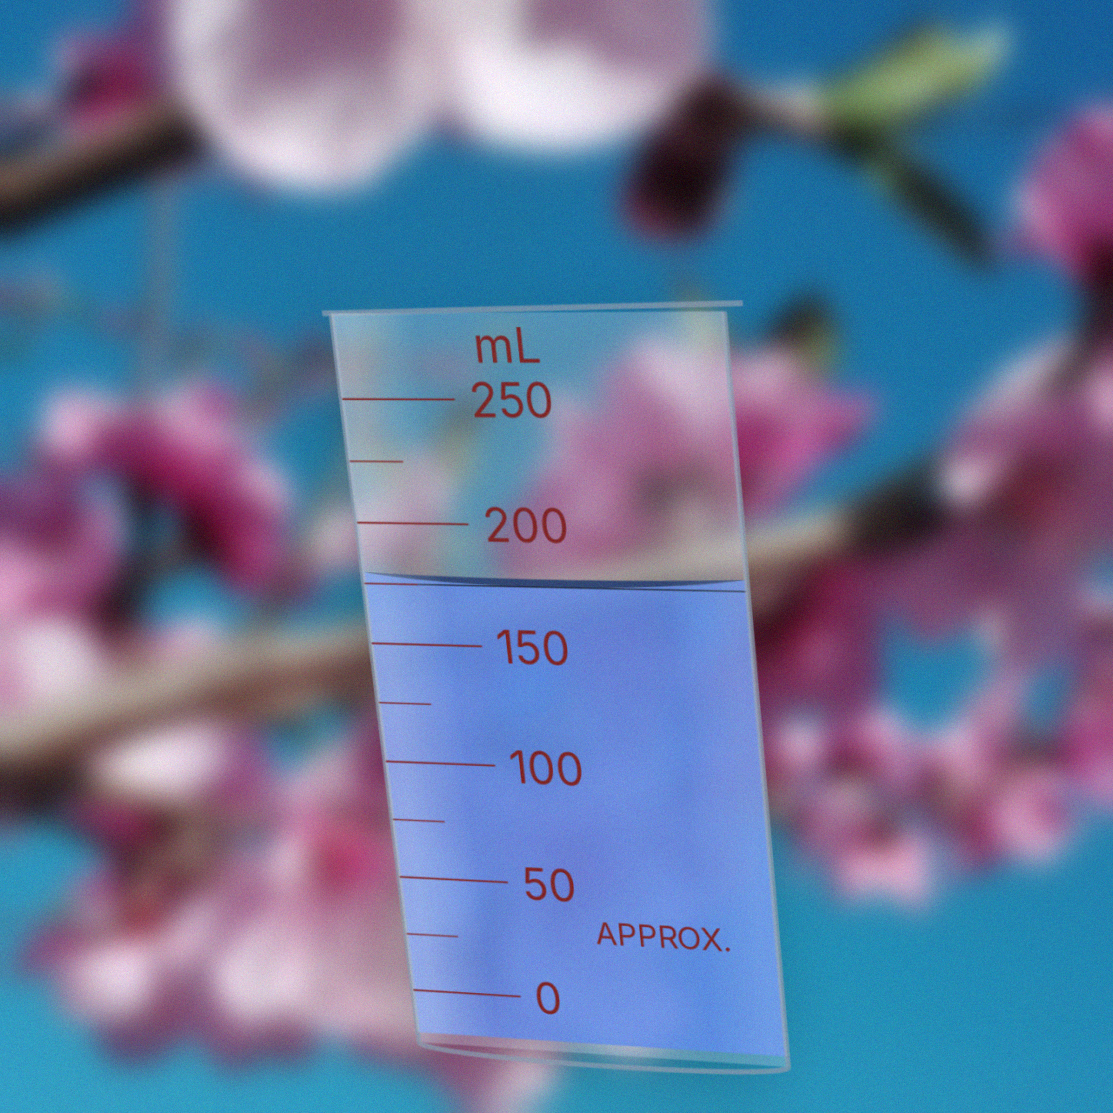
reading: 175 (mL)
